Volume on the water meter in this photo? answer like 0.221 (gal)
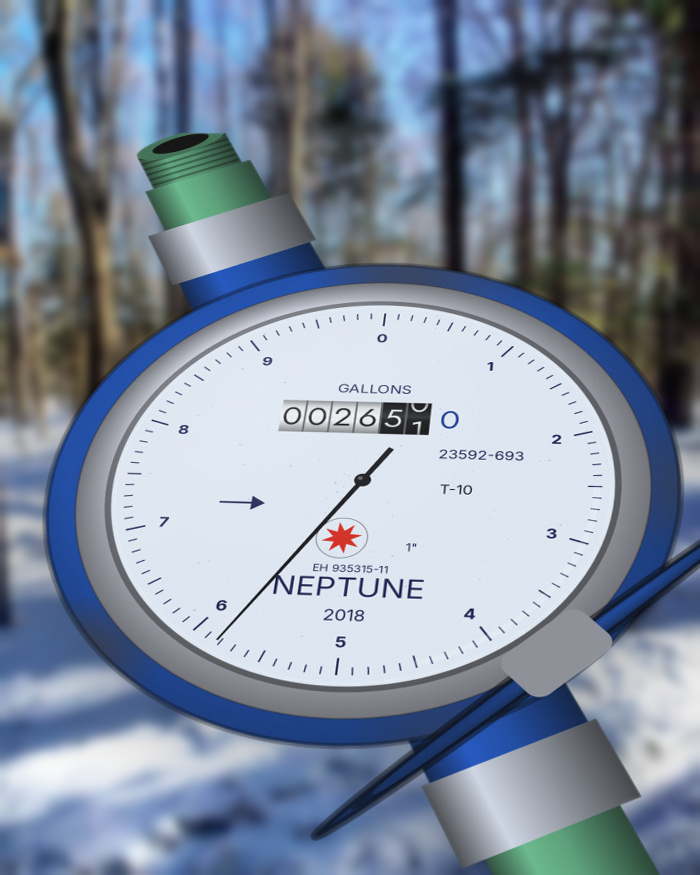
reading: 26505.8 (gal)
